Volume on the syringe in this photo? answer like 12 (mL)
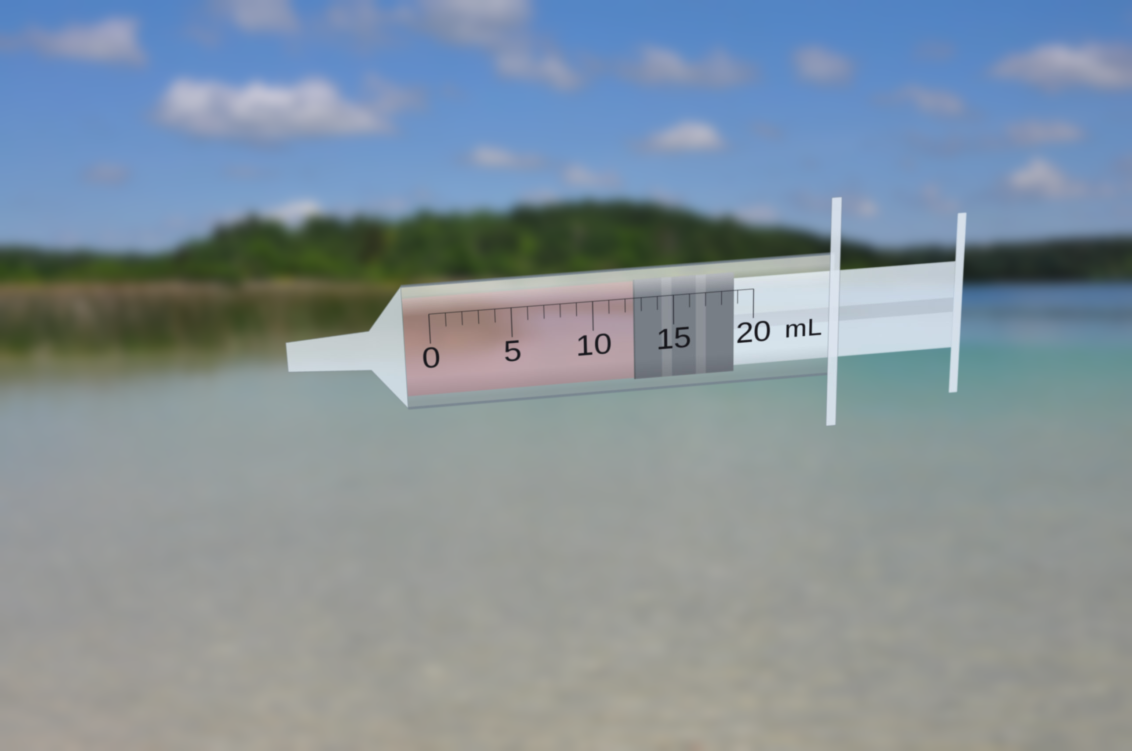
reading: 12.5 (mL)
